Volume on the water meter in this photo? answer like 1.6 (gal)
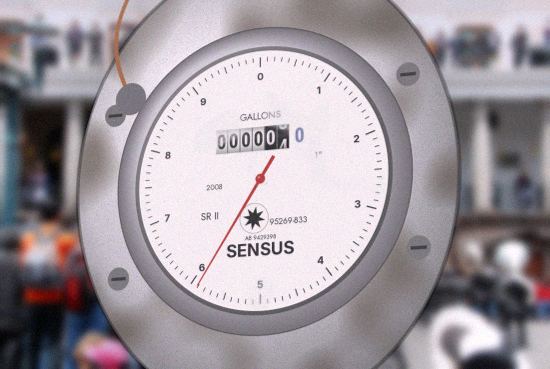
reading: 35.9 (gal)
